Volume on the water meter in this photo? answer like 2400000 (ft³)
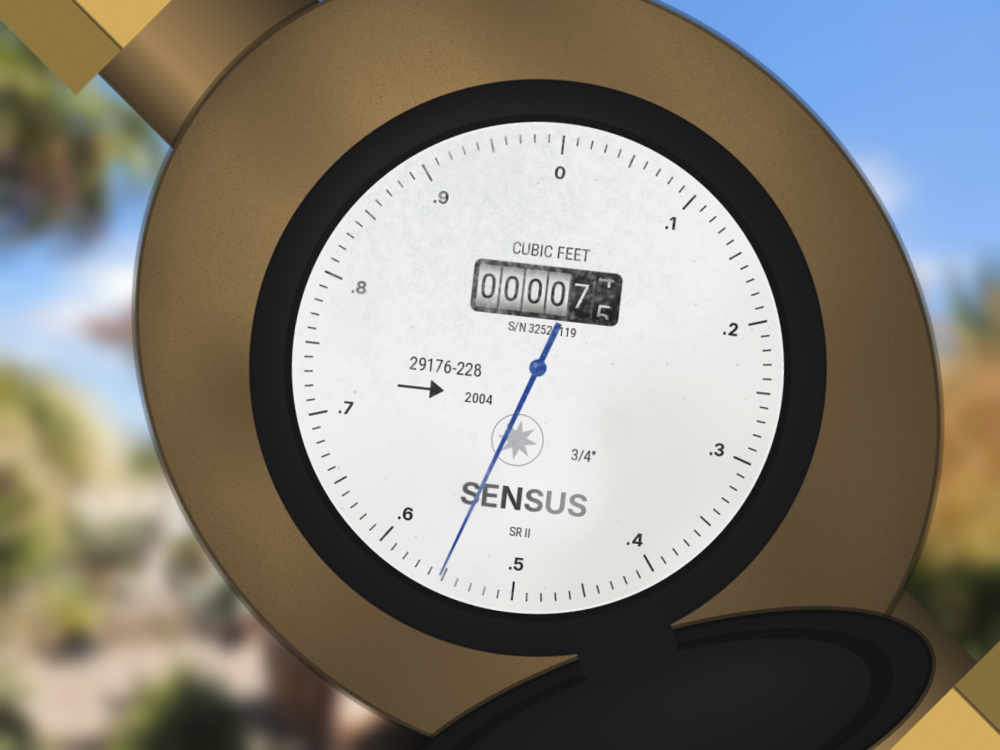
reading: 74.55 (ft³)
